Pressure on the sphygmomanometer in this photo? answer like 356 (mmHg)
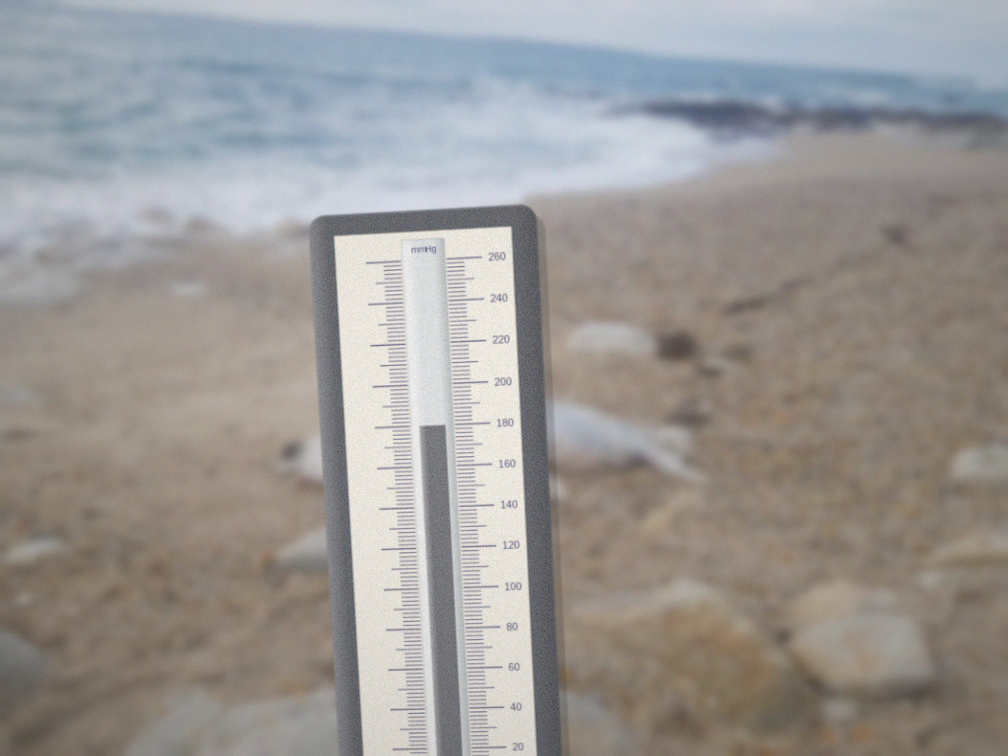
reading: 180 (mmHg)
